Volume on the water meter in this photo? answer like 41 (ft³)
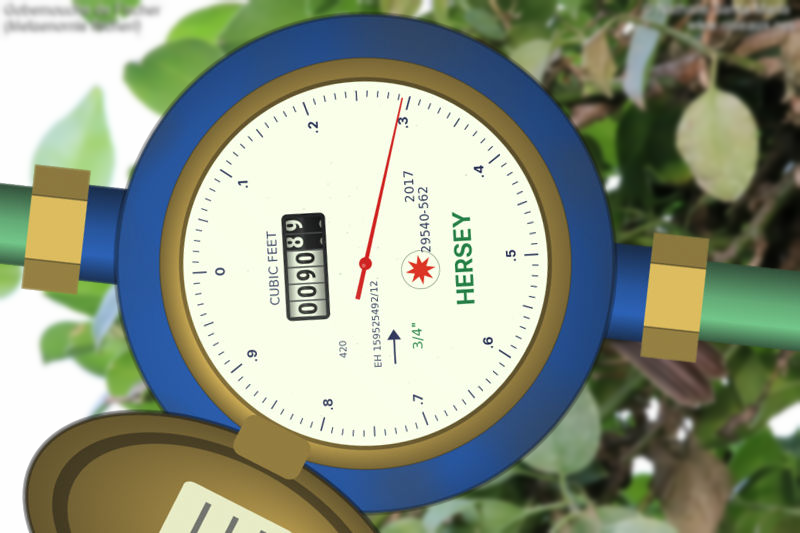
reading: 9089.29 (ft³)
